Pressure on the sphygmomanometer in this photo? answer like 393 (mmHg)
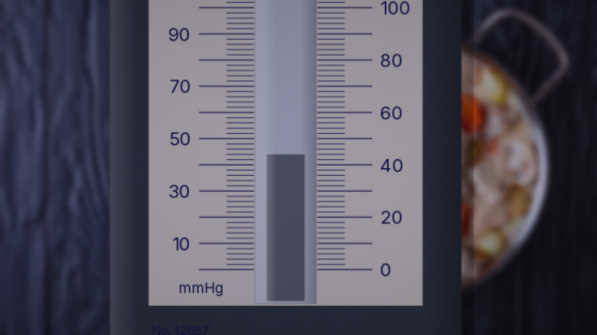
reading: 44 (mmHg)
